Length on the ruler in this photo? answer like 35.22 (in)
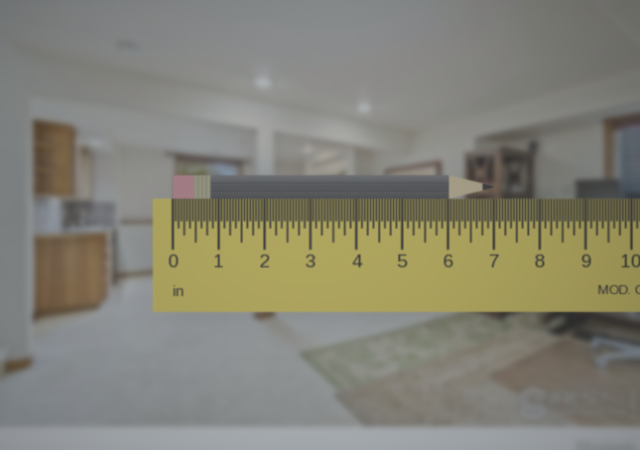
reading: 7 (in)
